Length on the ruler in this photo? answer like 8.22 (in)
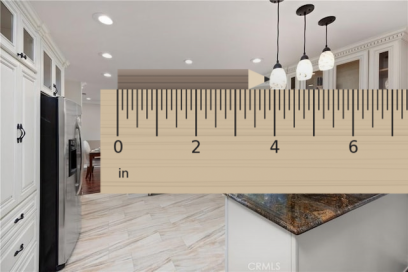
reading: 3.875 (in)
